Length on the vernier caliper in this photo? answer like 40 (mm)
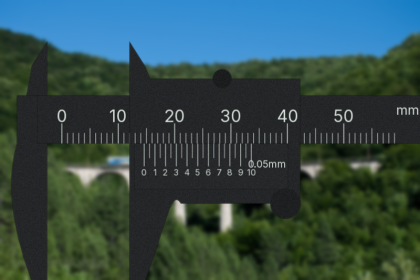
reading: 14.6 (mm)
